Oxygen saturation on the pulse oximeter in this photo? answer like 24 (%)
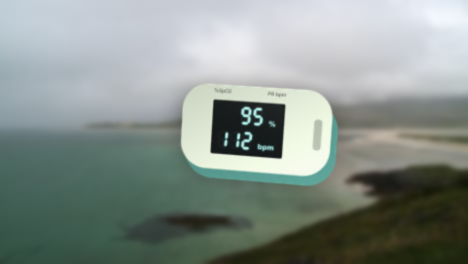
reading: 95 (%)
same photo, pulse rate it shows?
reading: 112 (bpm)
